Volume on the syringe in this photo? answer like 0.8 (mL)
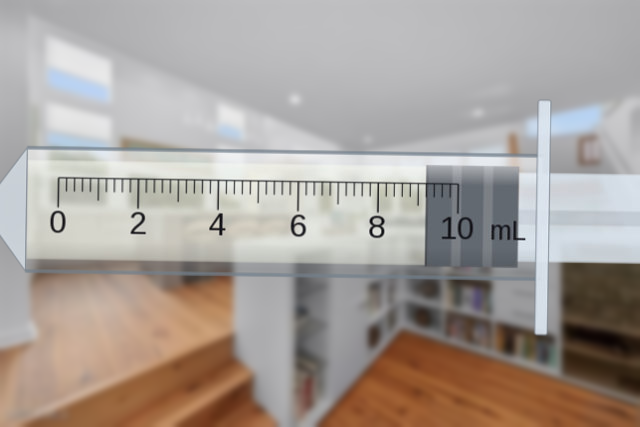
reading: 9.2 (mL)
